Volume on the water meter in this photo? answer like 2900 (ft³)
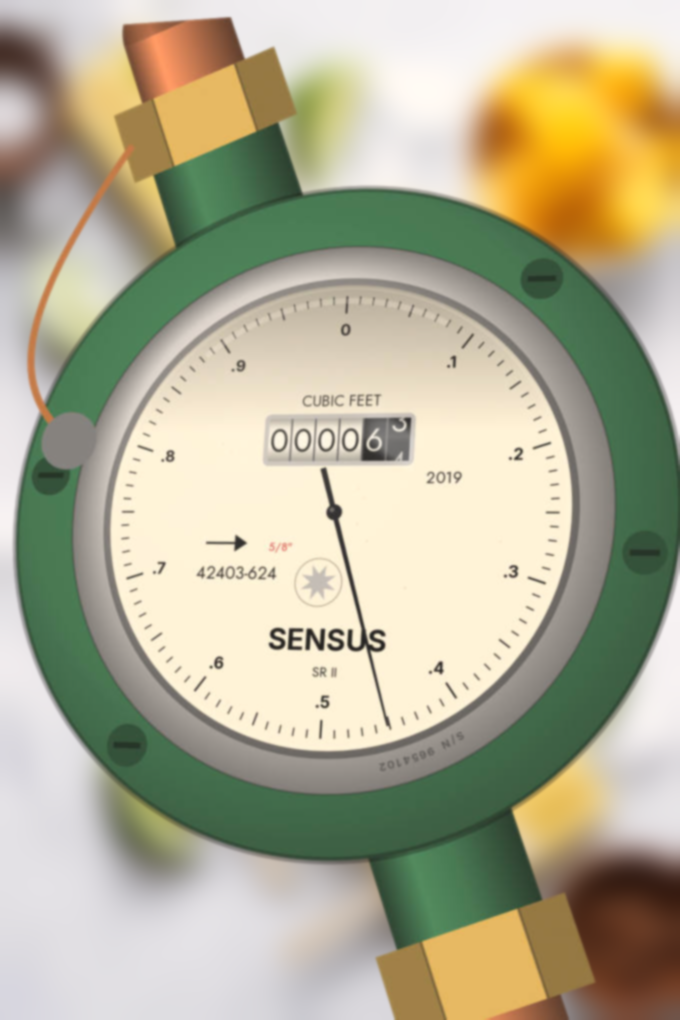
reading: 63.45 (ft³)
